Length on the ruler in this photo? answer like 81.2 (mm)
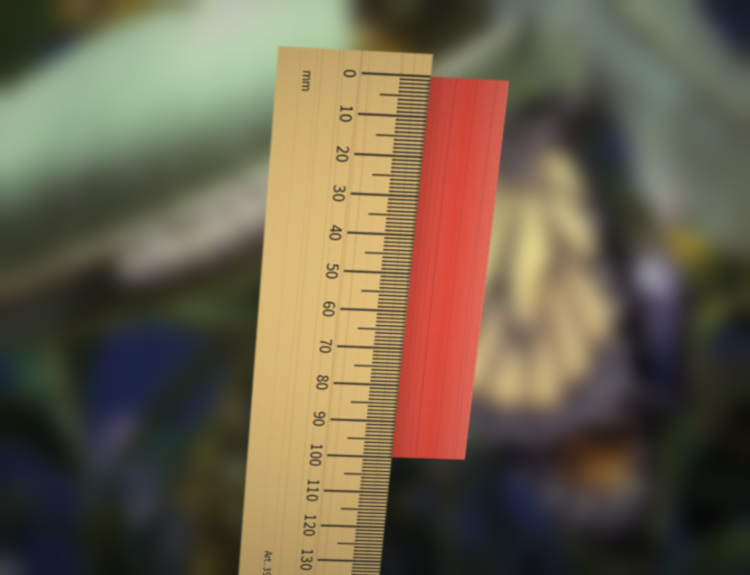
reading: 100 (mm)
